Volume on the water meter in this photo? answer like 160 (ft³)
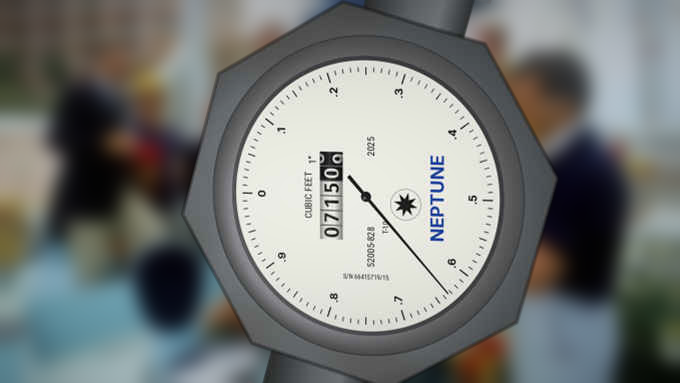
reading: 71508.63 (ft³)
